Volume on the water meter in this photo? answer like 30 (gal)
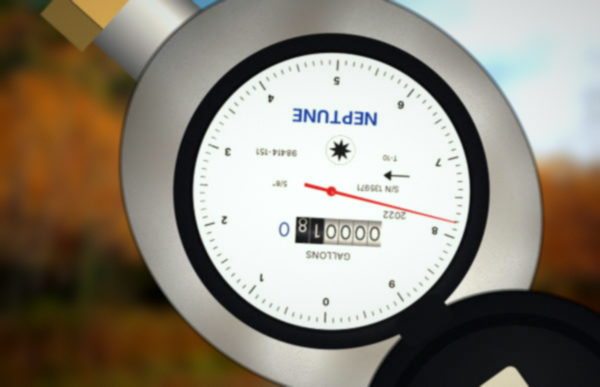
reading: 177.8 (gal)
